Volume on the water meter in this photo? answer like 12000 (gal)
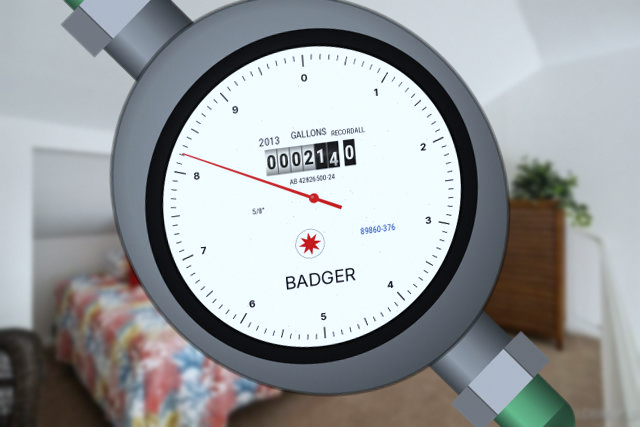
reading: 2138.2 (gal)
